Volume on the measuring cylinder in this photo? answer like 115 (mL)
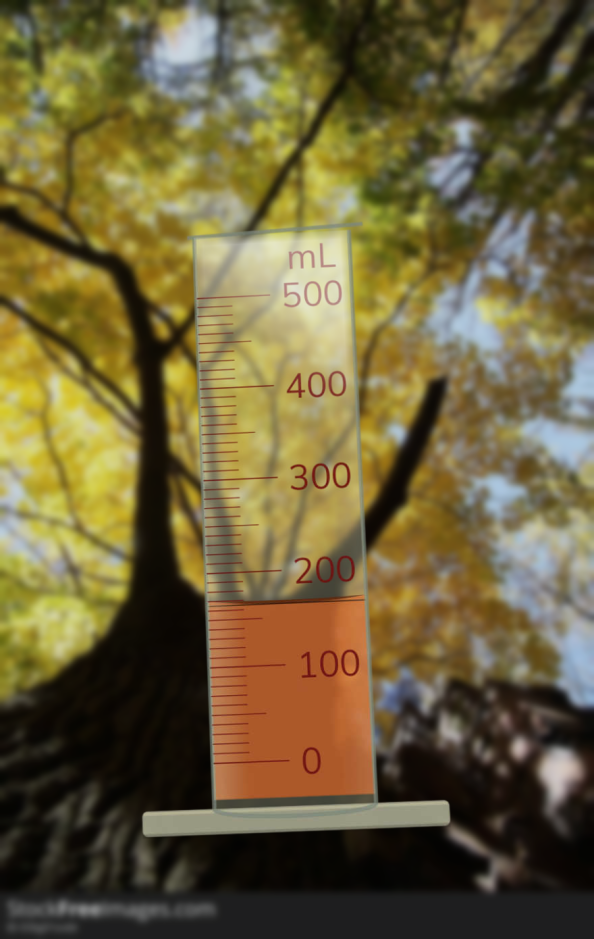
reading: 165 (mL)
